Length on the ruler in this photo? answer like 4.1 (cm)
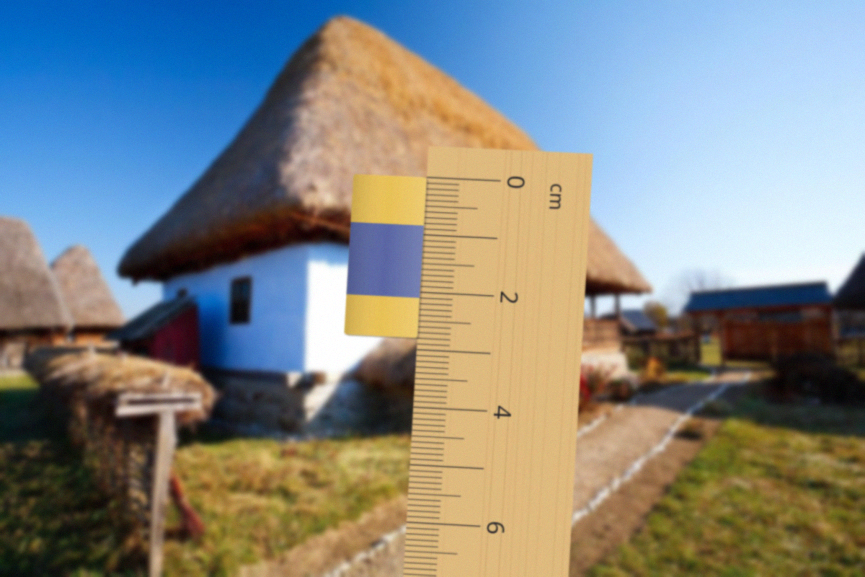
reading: 2.8 (cm)
